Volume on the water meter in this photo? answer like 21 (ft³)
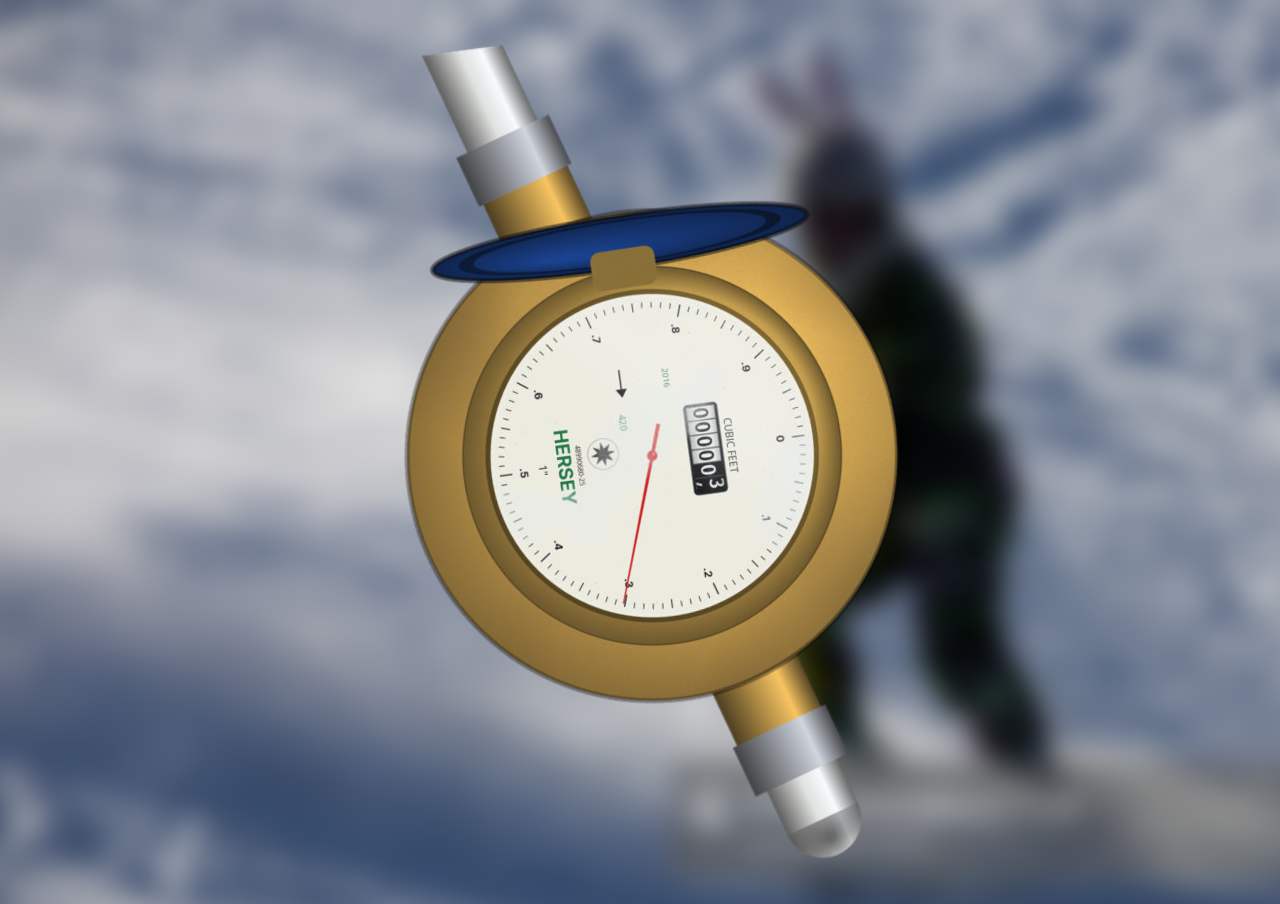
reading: 3.30 (ft³)
